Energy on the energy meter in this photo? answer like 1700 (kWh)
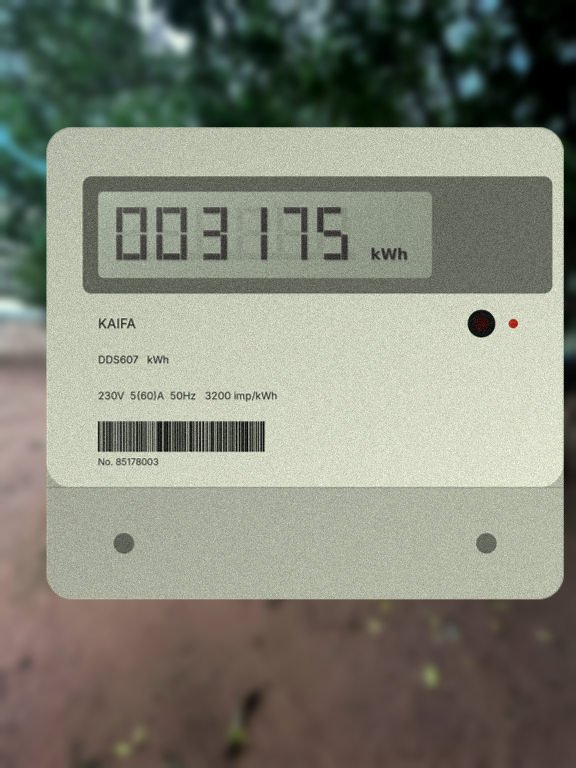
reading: 3175 (kWh)
